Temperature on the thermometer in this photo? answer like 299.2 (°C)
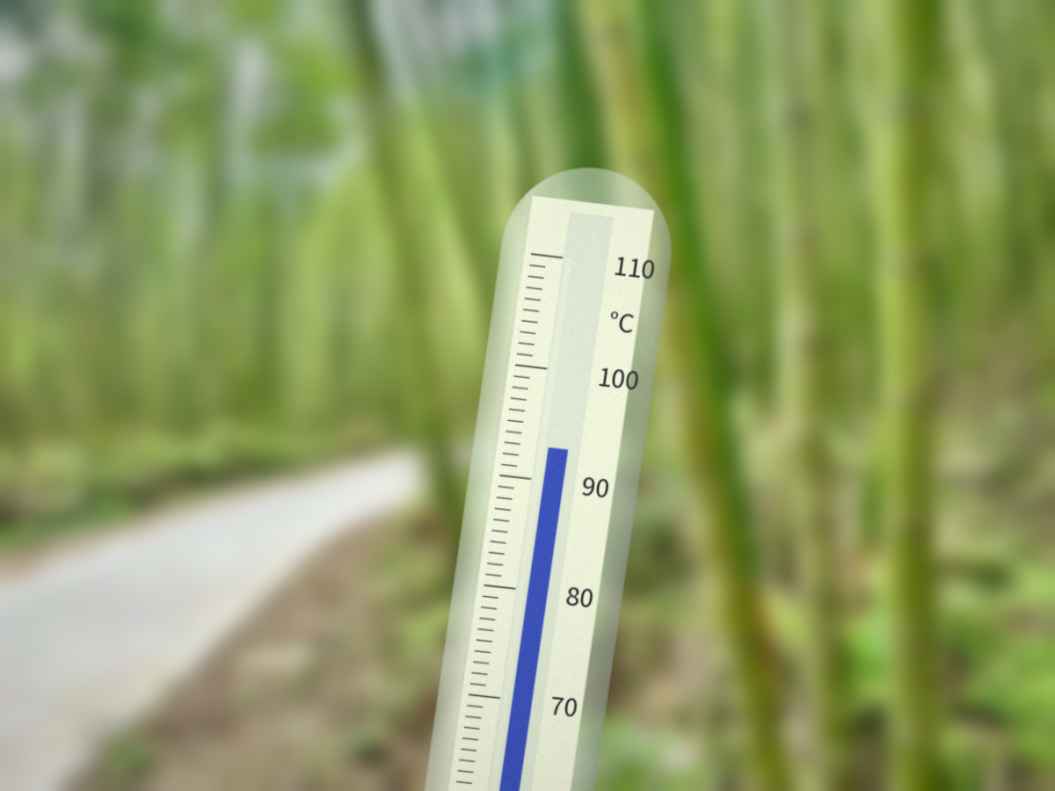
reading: 93 (°C)
